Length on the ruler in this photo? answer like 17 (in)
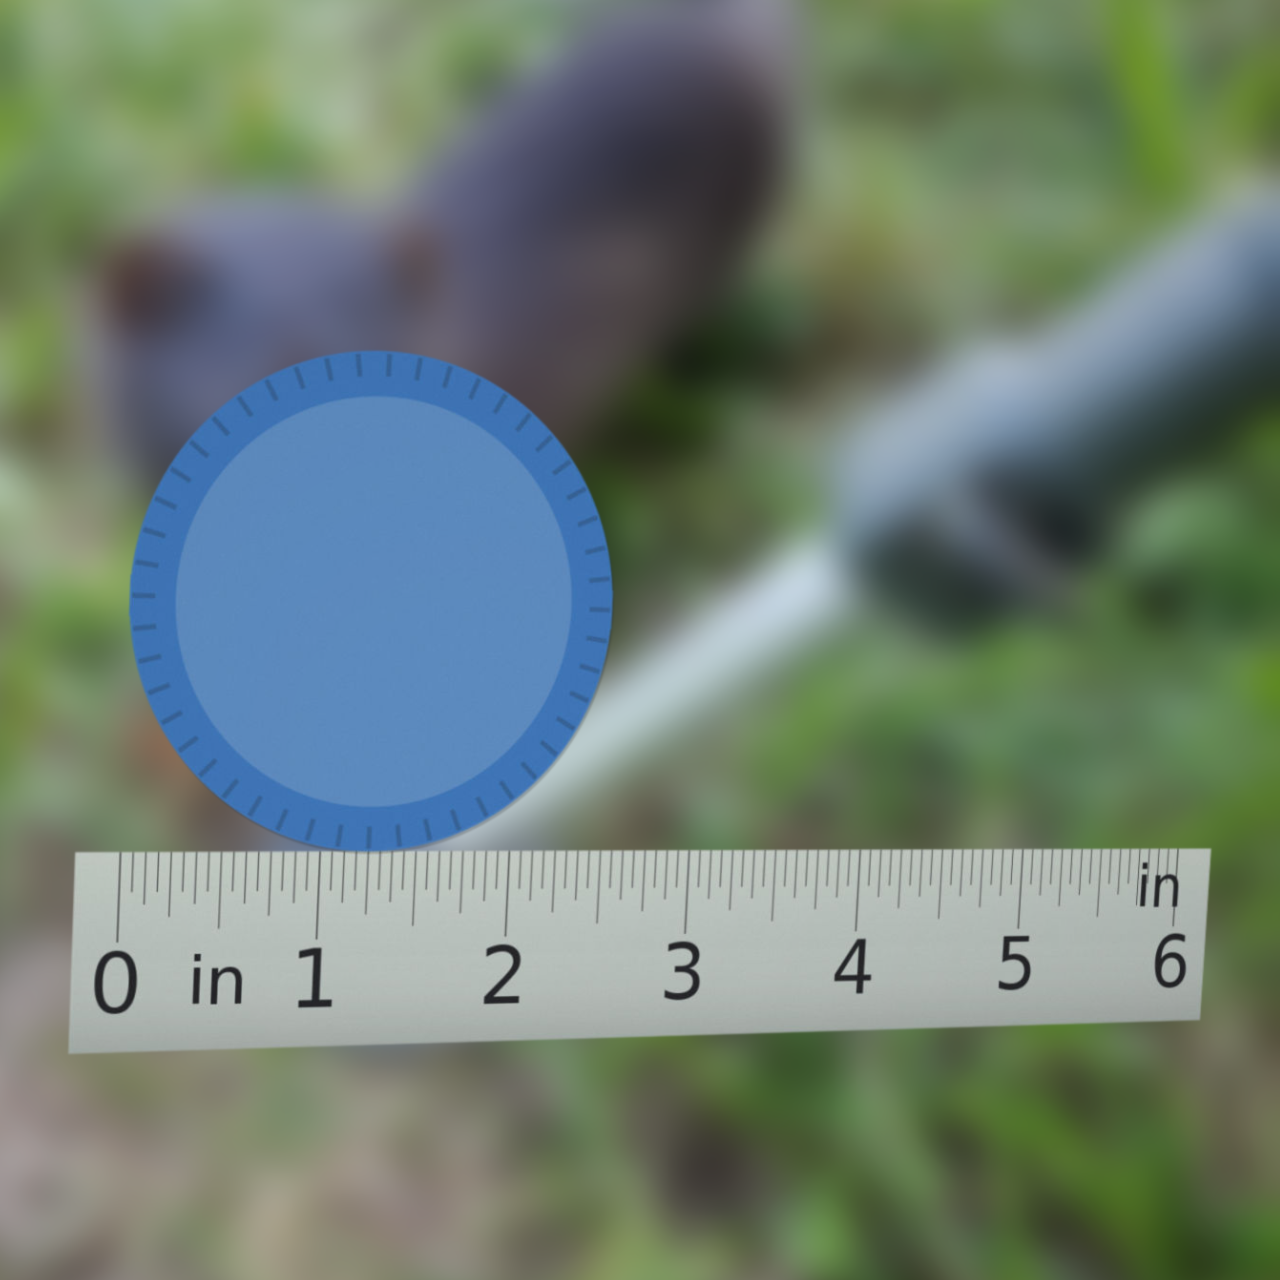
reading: 2.5 (in)
